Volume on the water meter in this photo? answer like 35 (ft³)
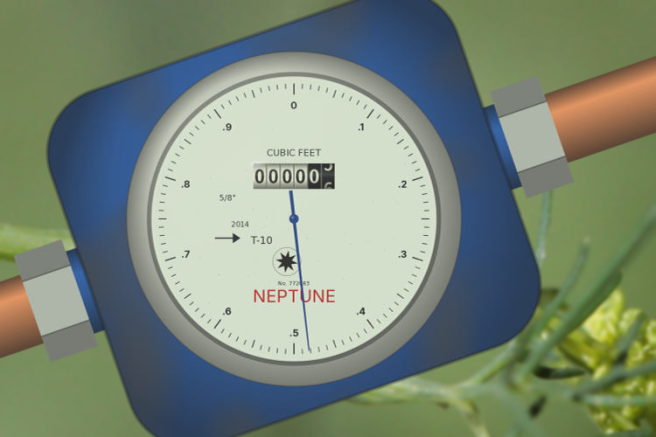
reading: 5.48 (ft³)
